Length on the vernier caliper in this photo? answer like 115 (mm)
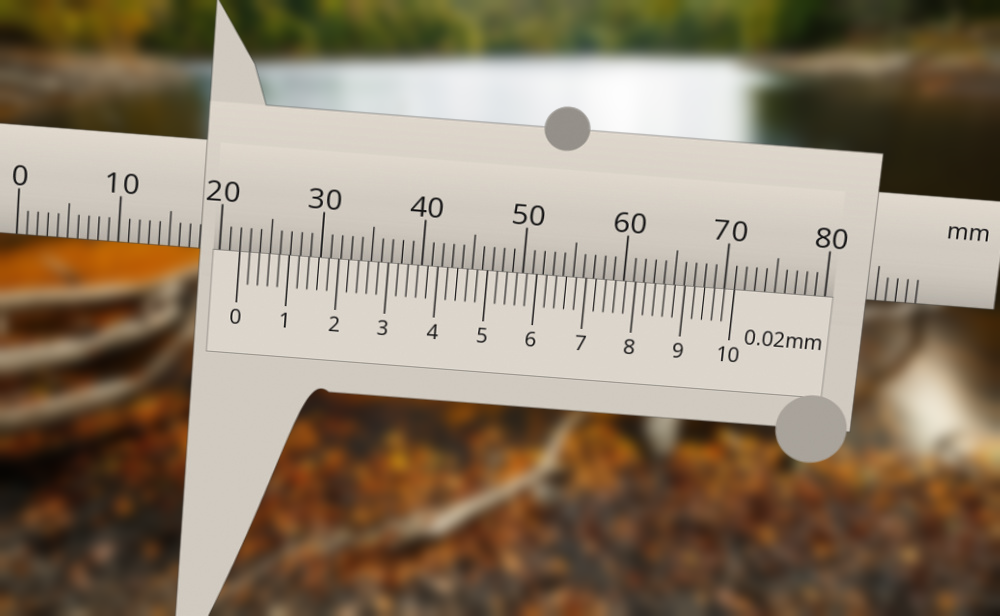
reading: 22.0 (mm)
